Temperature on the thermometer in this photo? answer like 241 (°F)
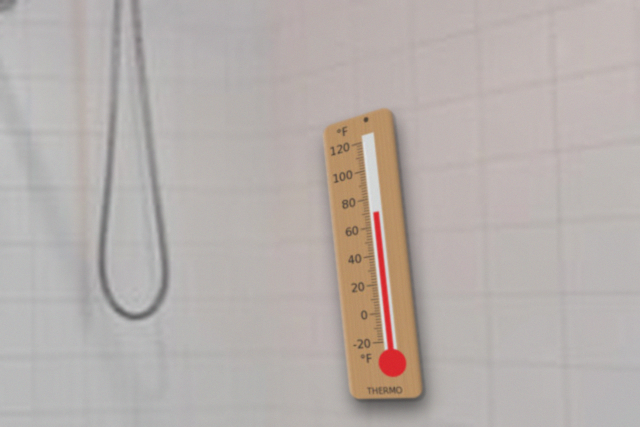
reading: 70 (°F)
